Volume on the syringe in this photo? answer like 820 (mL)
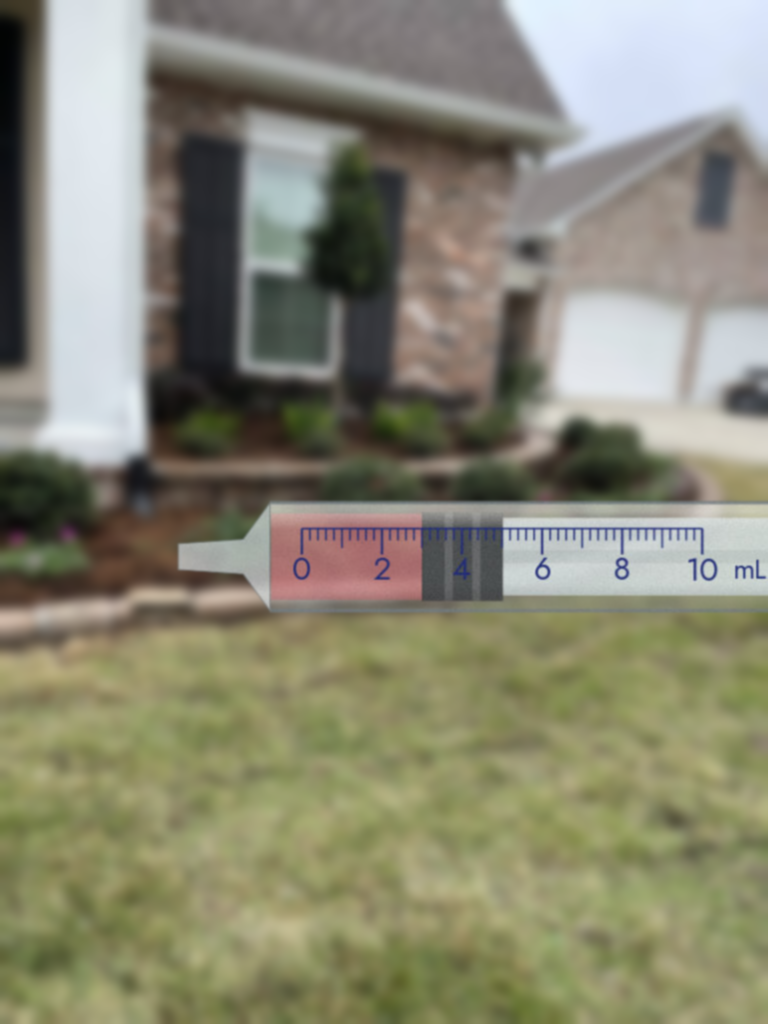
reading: 3 (mL)
